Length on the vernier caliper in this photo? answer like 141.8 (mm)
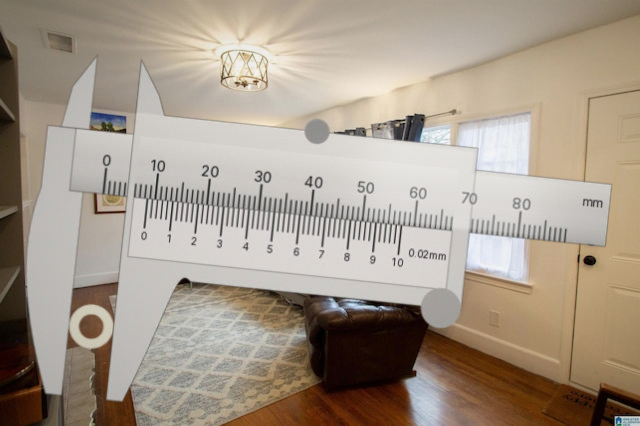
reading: 8.5 (mm)
